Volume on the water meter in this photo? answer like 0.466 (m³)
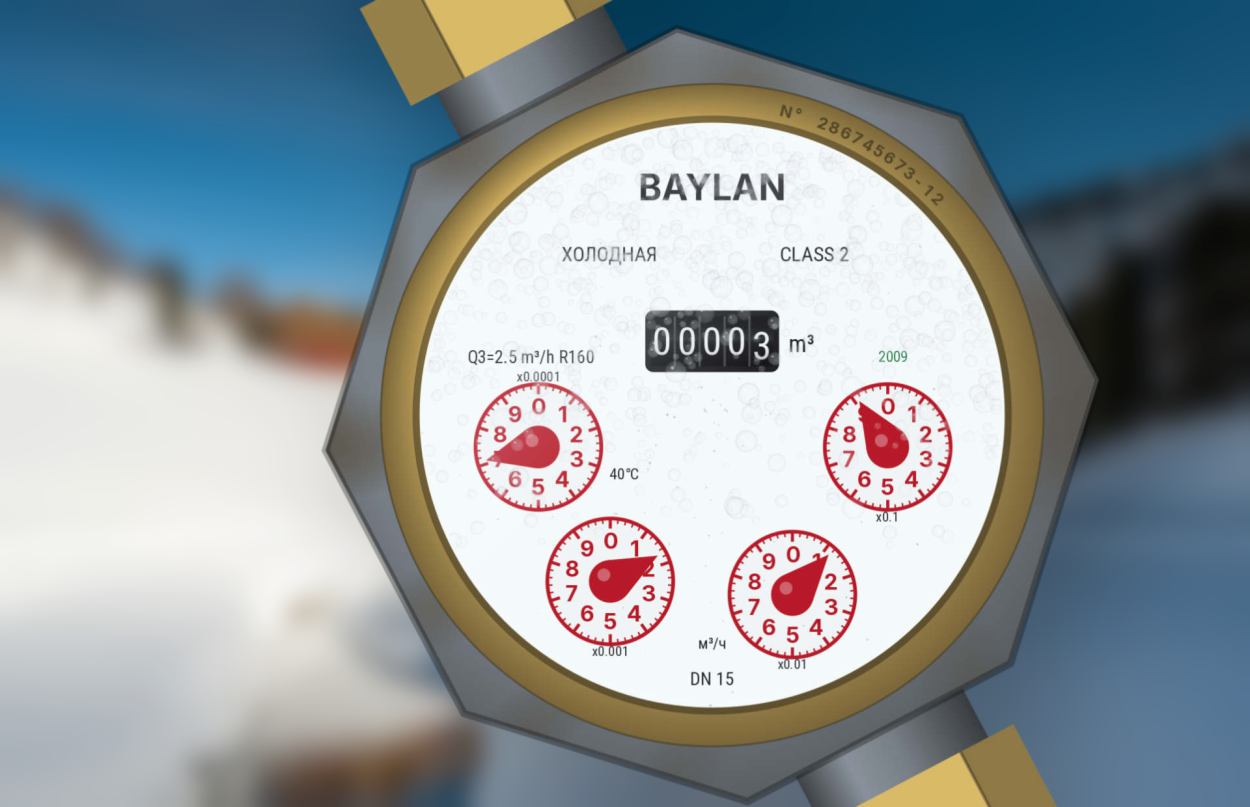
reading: 2.9117 (m³)
